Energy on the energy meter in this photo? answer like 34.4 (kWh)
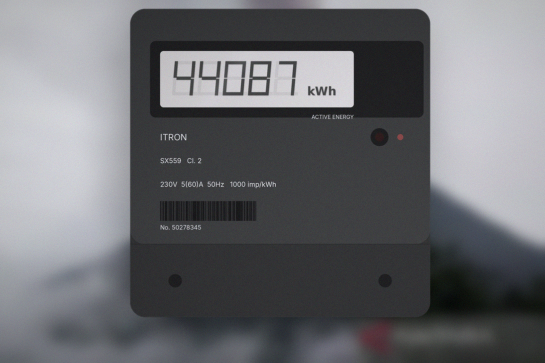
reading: 44087 (kWh)
